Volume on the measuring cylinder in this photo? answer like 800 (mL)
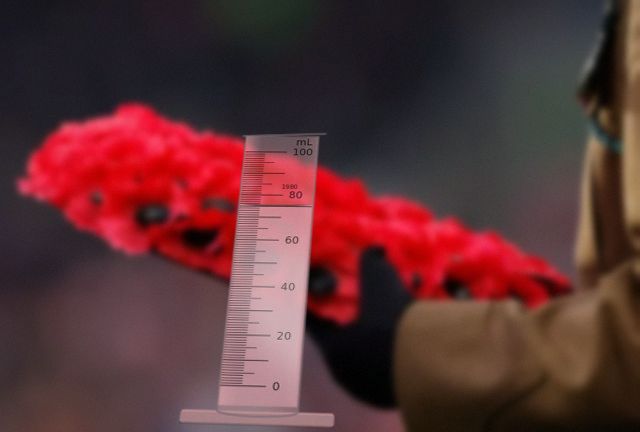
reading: 75 (mL)
